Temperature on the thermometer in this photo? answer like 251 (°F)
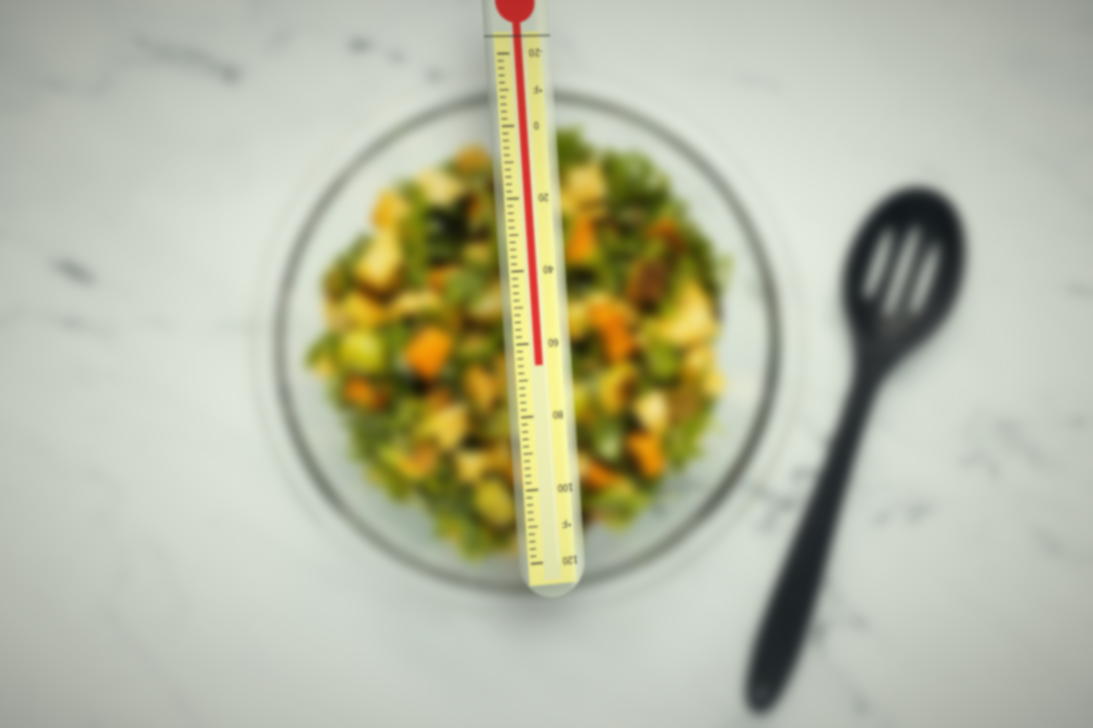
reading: 66 (°F)
